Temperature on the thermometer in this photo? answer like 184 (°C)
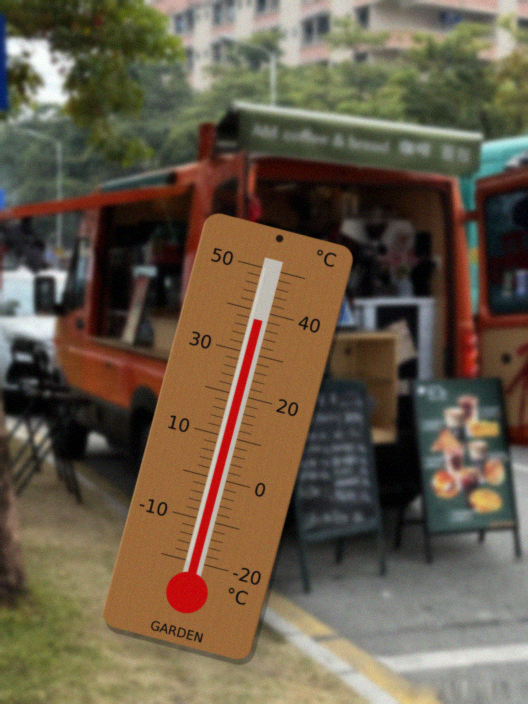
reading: 38 (°C)
